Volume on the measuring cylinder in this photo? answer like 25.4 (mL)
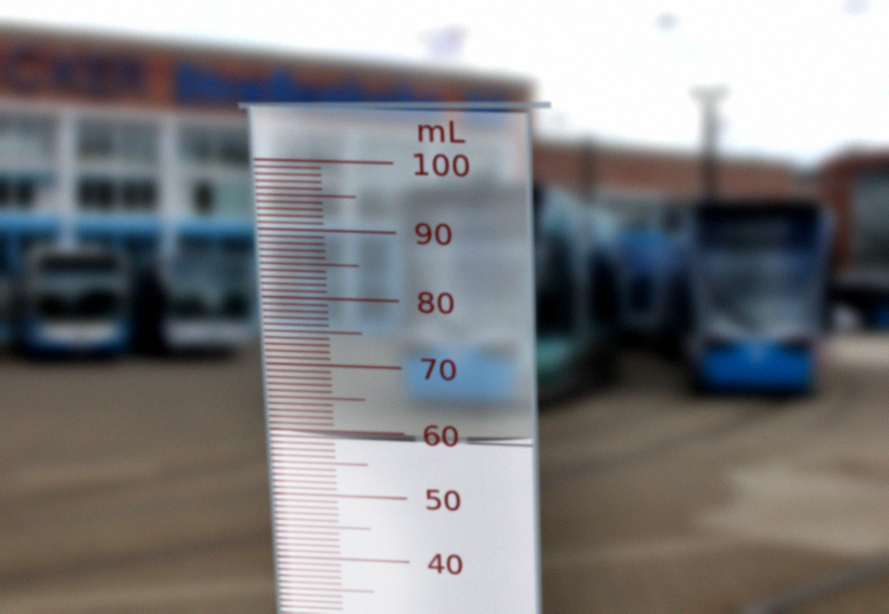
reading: 59 (mL)
